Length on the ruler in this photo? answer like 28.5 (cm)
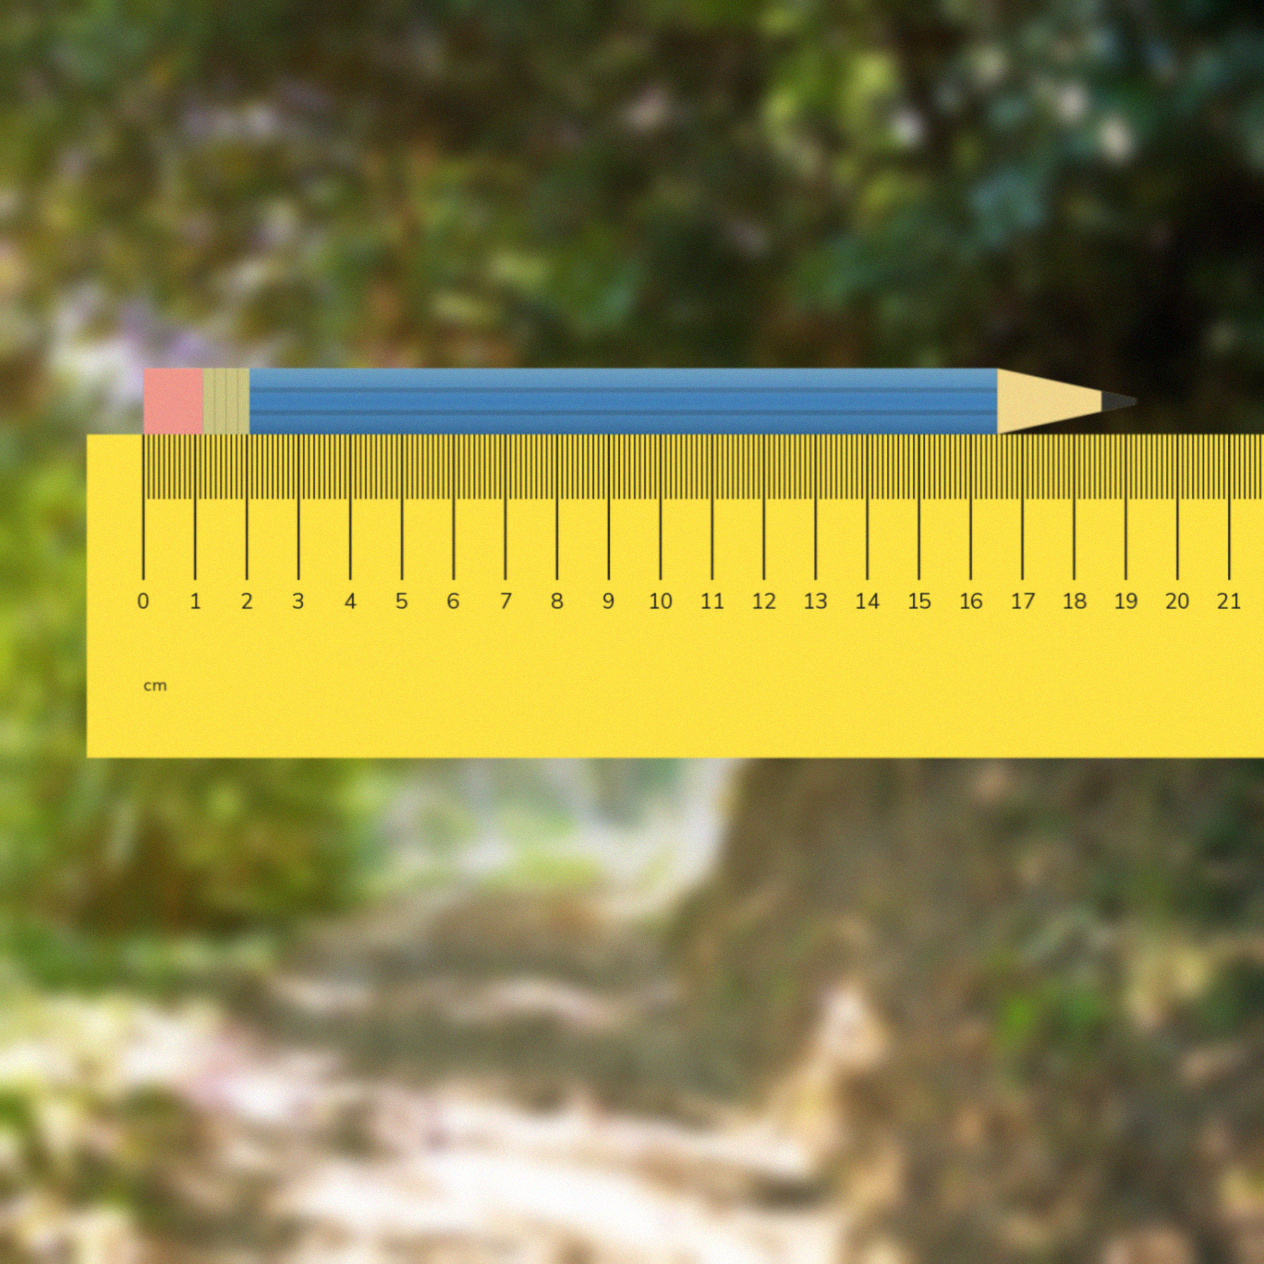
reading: 19.2 (cm)
